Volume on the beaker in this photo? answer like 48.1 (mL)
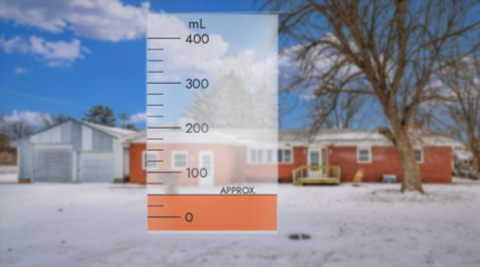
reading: 50 (mL)
